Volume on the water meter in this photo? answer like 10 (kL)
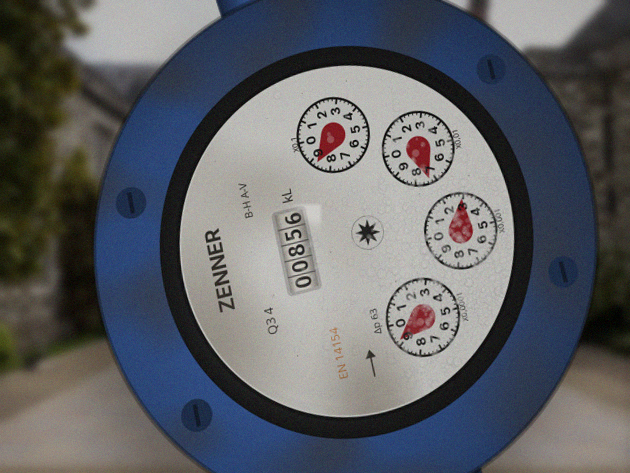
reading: 855.8729 (kL)
